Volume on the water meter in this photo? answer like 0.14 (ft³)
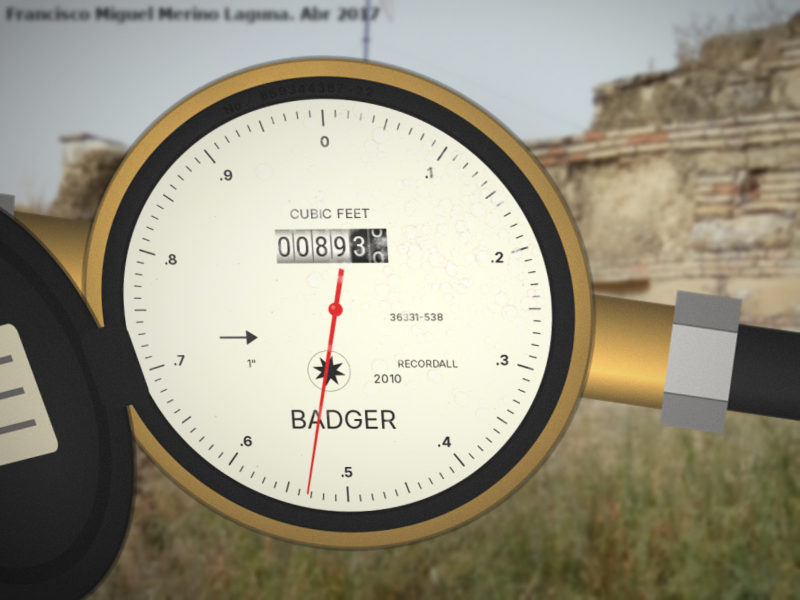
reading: 8938.53 (ft³)
